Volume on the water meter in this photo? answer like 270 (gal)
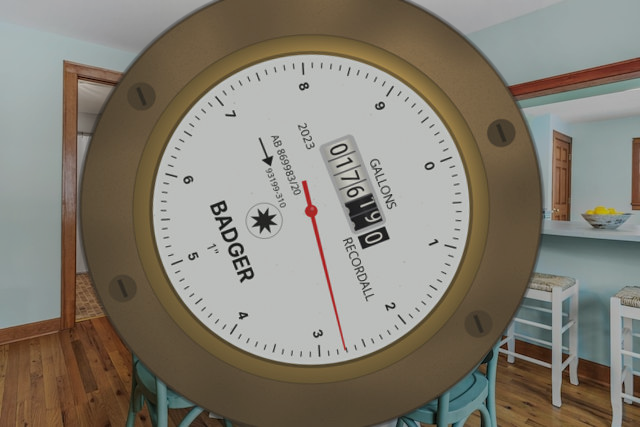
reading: 176192.7 (gal)
